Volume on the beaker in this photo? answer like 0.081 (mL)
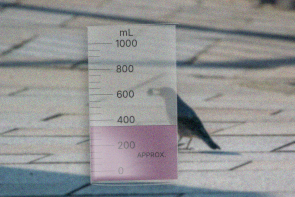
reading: 350 (mL)
